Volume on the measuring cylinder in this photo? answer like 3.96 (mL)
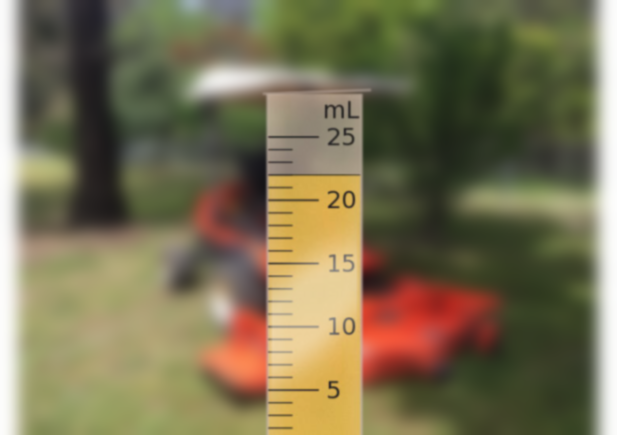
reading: 22 (mL)
